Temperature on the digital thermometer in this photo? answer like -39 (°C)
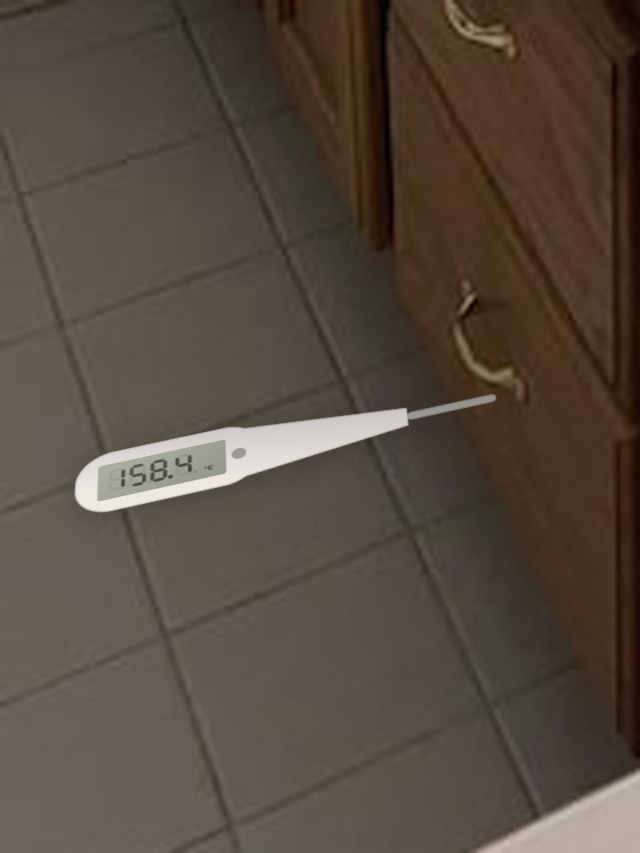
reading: 158.4 (°C)
